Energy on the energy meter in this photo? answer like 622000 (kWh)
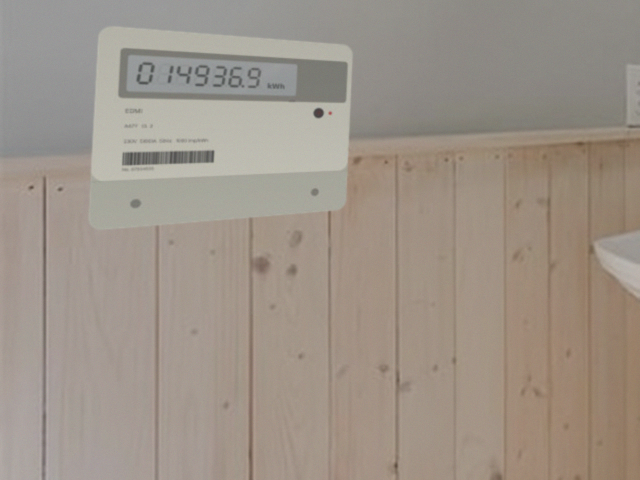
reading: 14936.9 (kWh)
